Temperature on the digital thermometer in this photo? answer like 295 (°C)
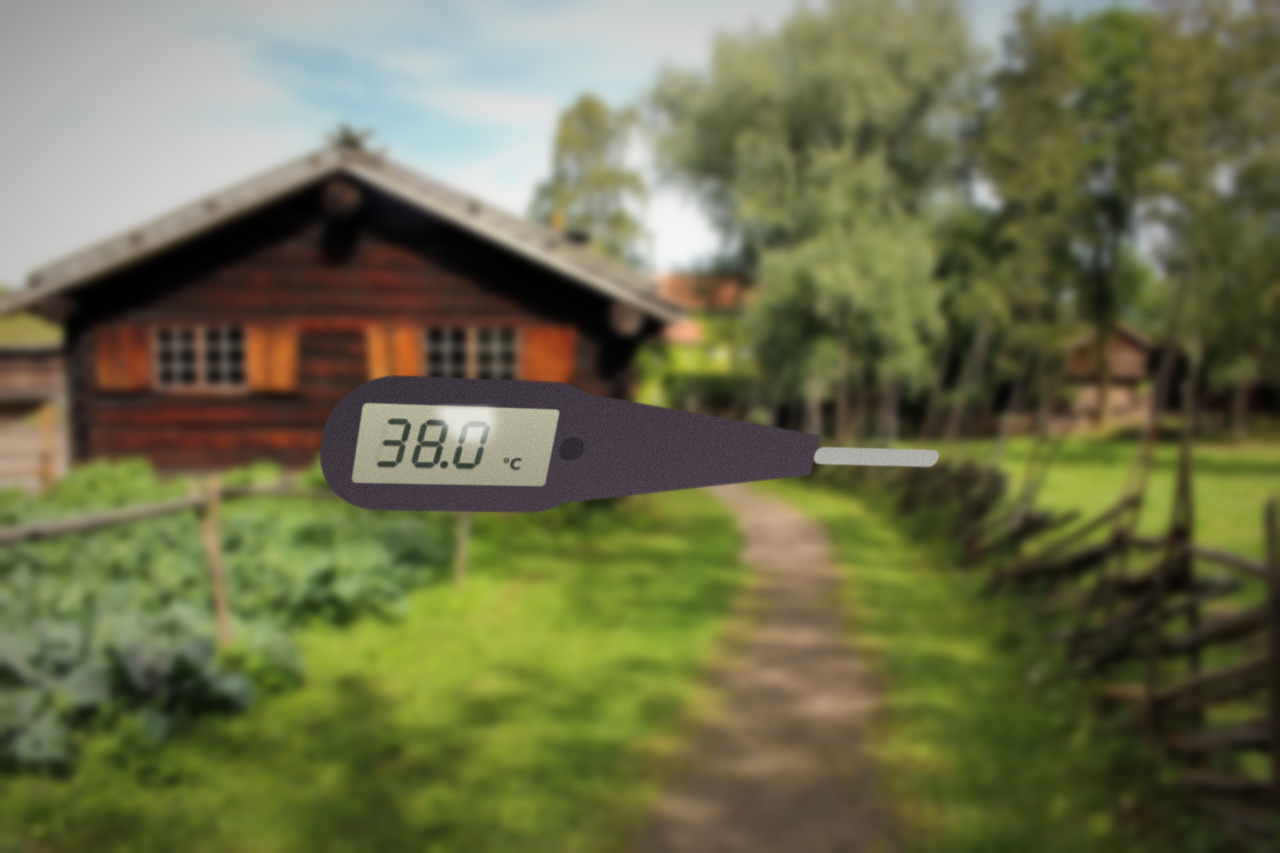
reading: 38.0 (°C)
